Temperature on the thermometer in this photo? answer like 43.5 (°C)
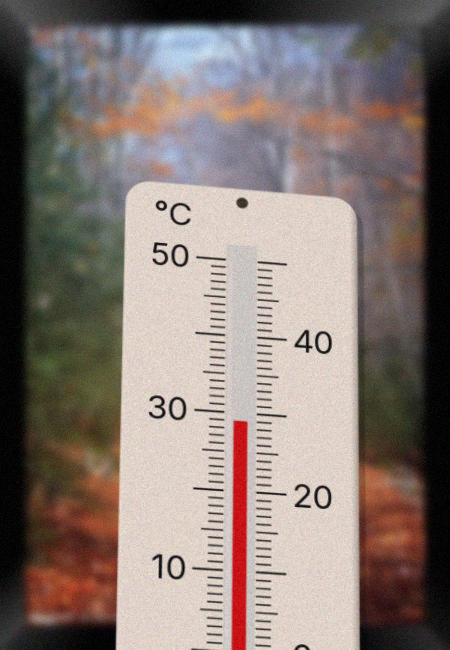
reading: 29 (°C)
